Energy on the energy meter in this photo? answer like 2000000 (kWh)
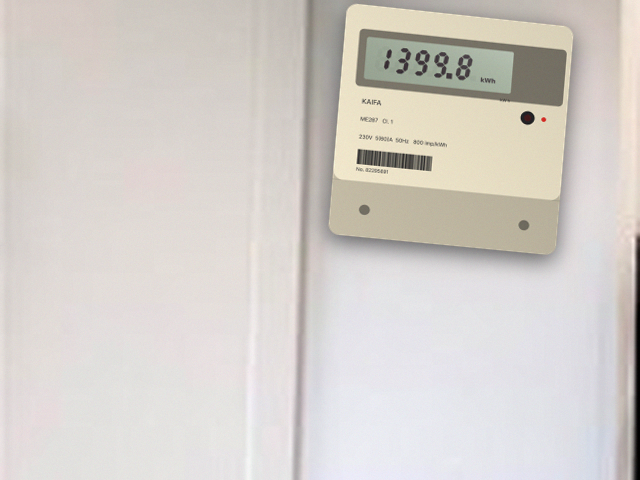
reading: 1399.8 (kWh)
